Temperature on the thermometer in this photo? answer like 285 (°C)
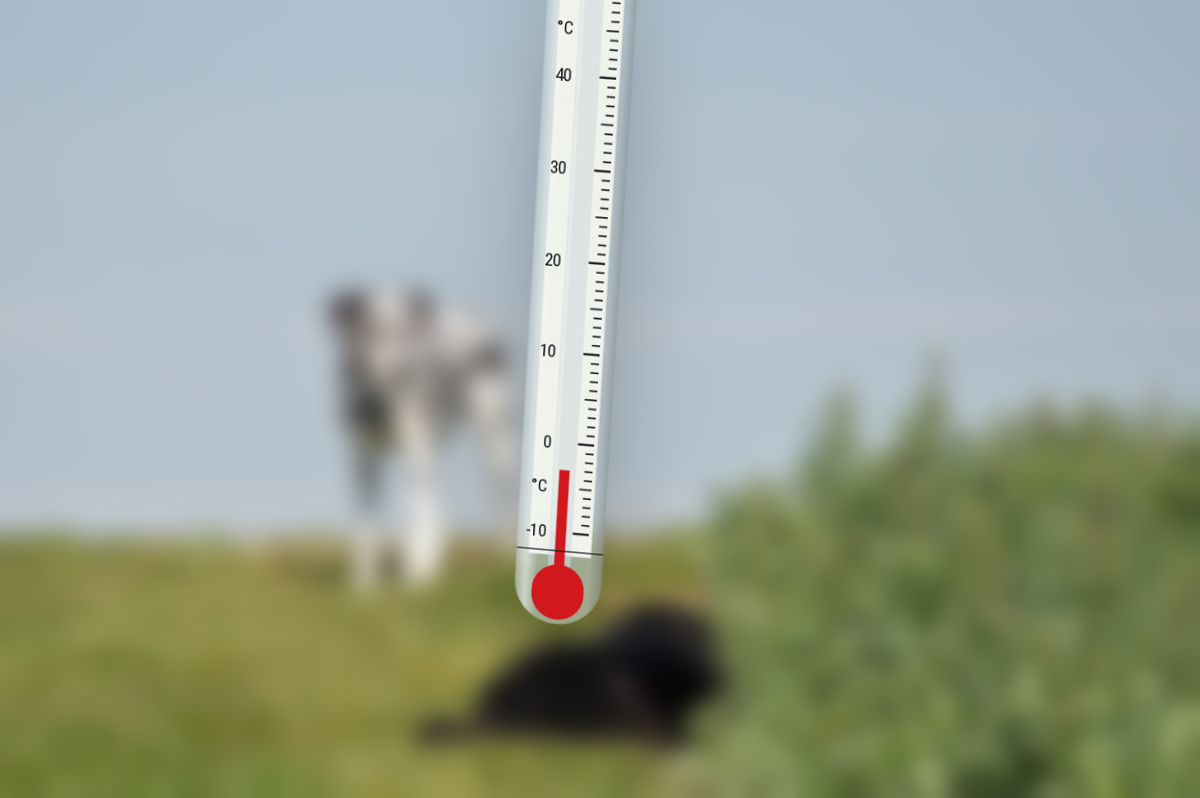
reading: -3 (°C)
